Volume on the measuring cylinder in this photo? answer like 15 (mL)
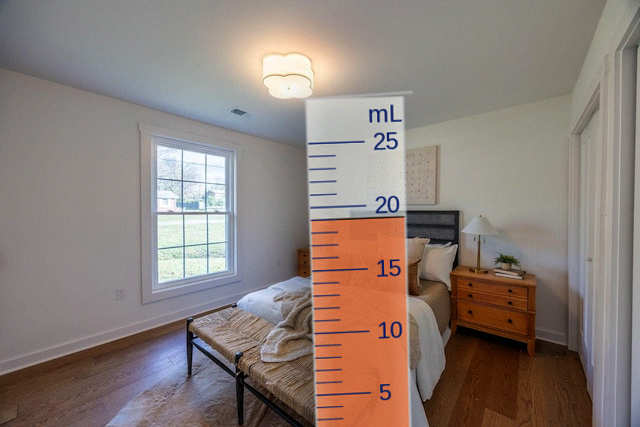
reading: 19 (mL)
